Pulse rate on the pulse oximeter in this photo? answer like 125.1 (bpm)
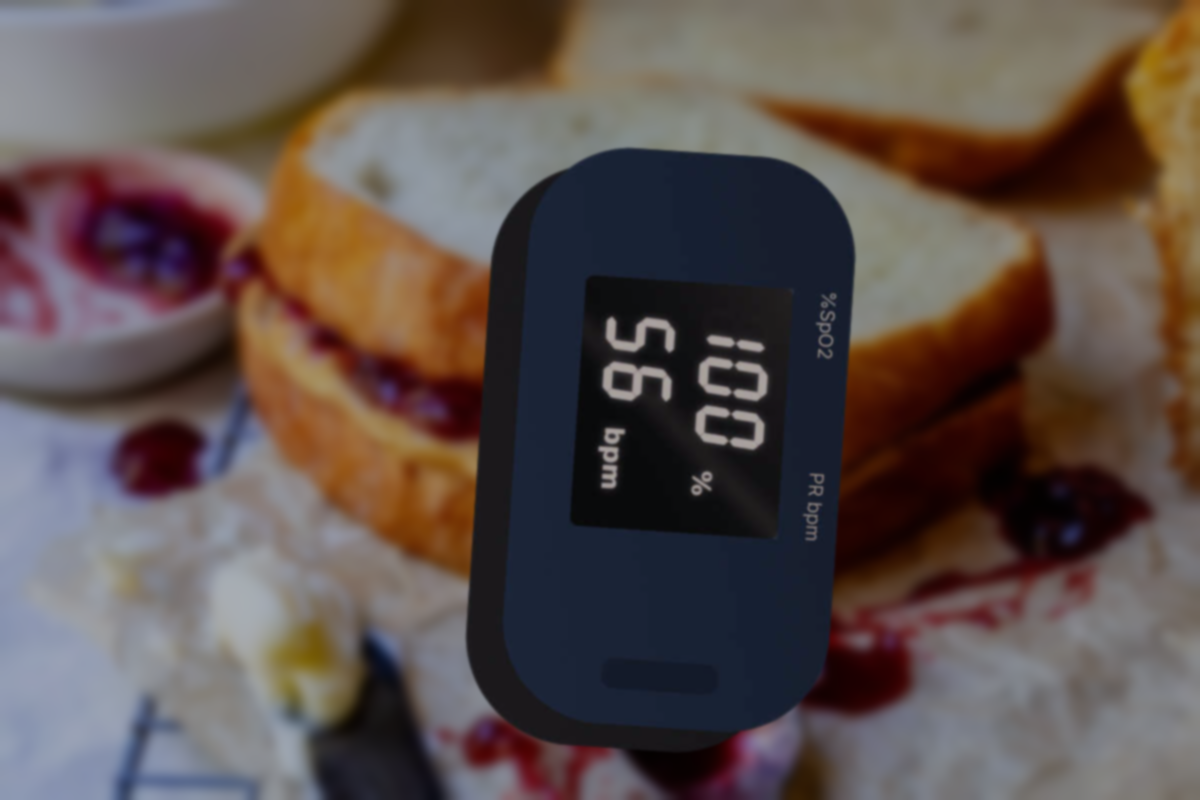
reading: 56 (bpm)
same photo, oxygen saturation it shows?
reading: 100 (%)
